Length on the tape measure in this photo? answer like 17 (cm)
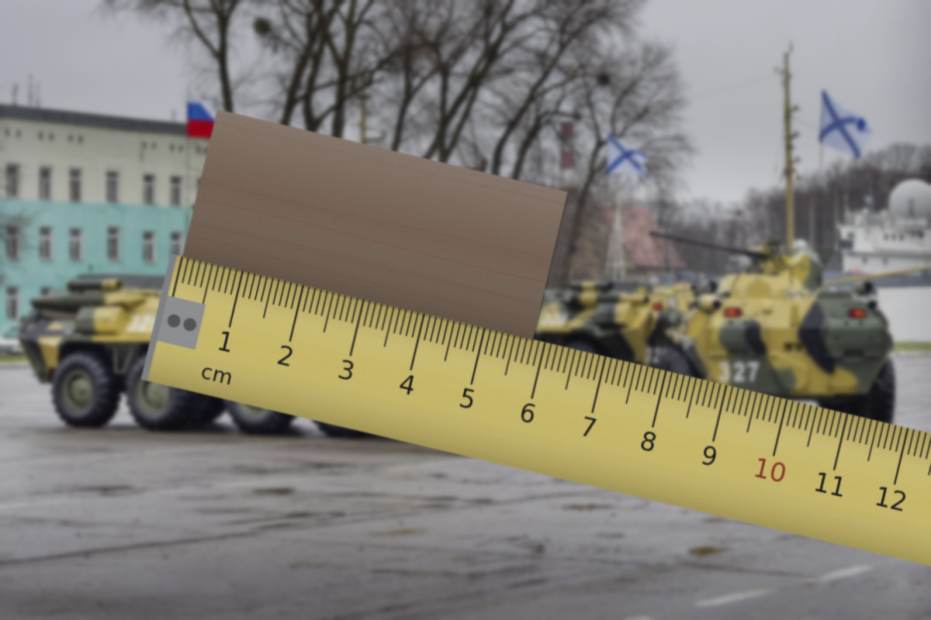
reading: 5.8 (cm)
